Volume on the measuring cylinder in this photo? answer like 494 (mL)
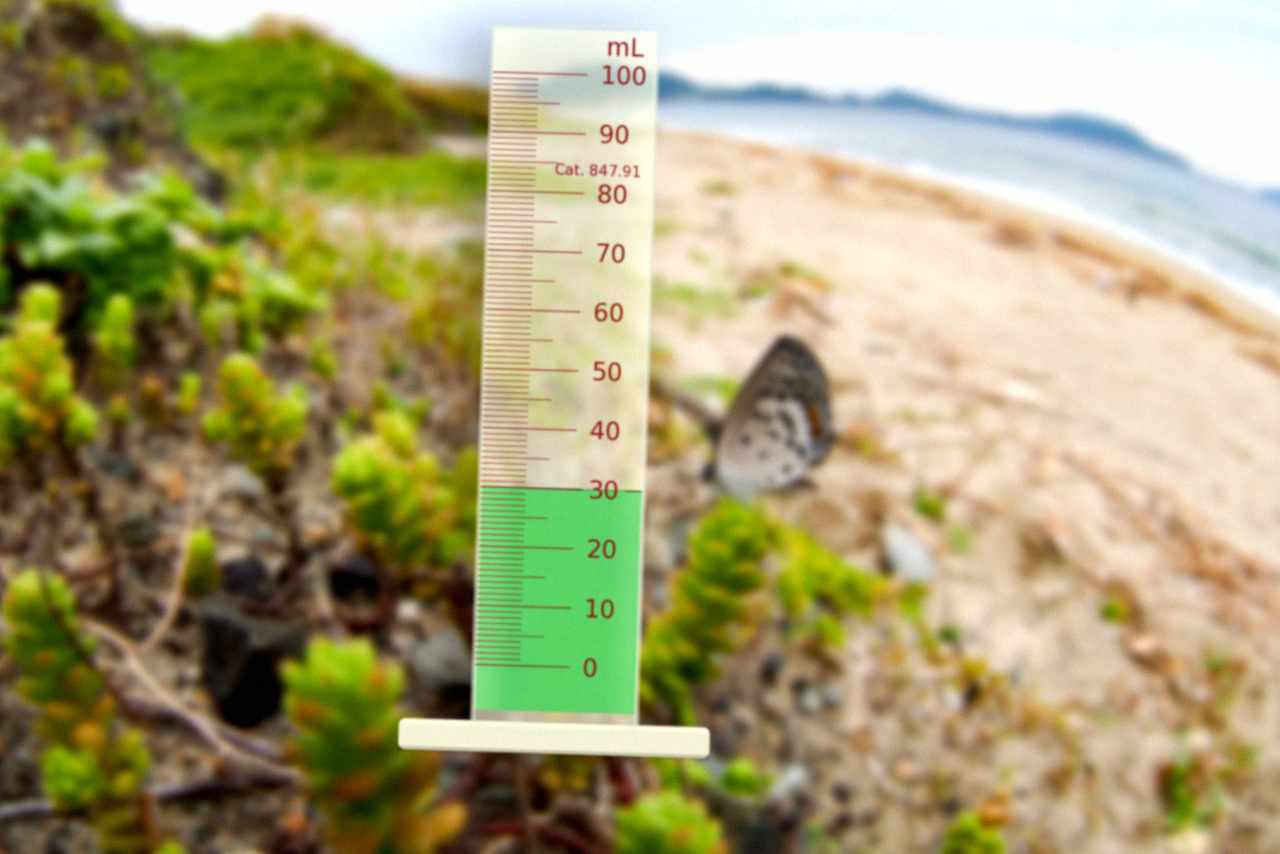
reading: 30 (mL)
